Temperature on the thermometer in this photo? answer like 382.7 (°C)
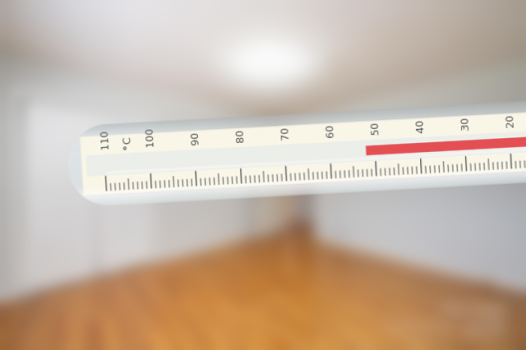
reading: 52 (°C)
